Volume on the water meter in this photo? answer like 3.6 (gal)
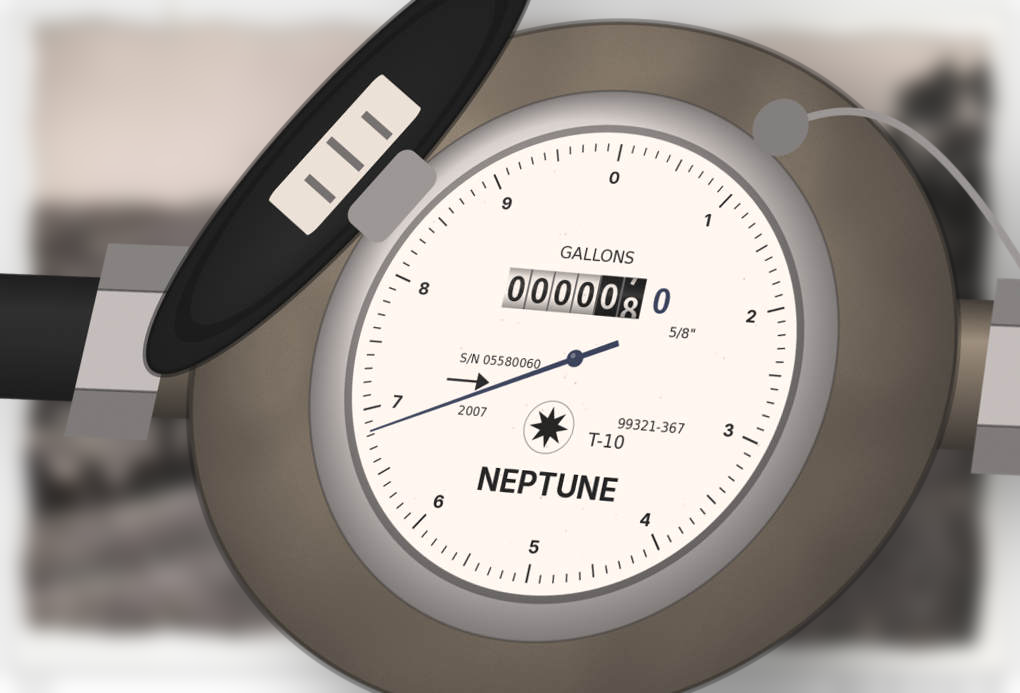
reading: 76.8 (gal)
